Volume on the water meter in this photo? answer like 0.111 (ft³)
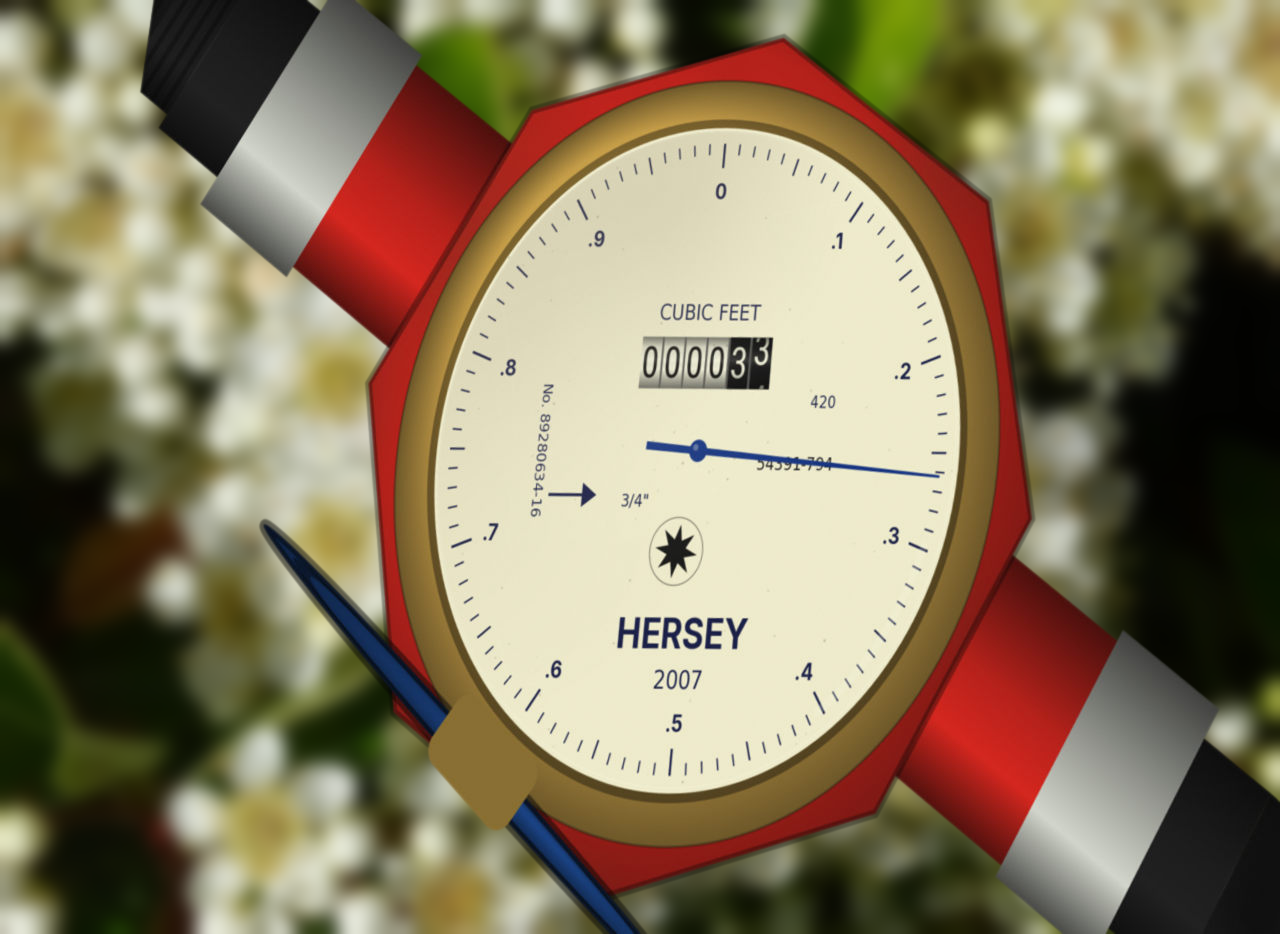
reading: 33.26 (ft³)
